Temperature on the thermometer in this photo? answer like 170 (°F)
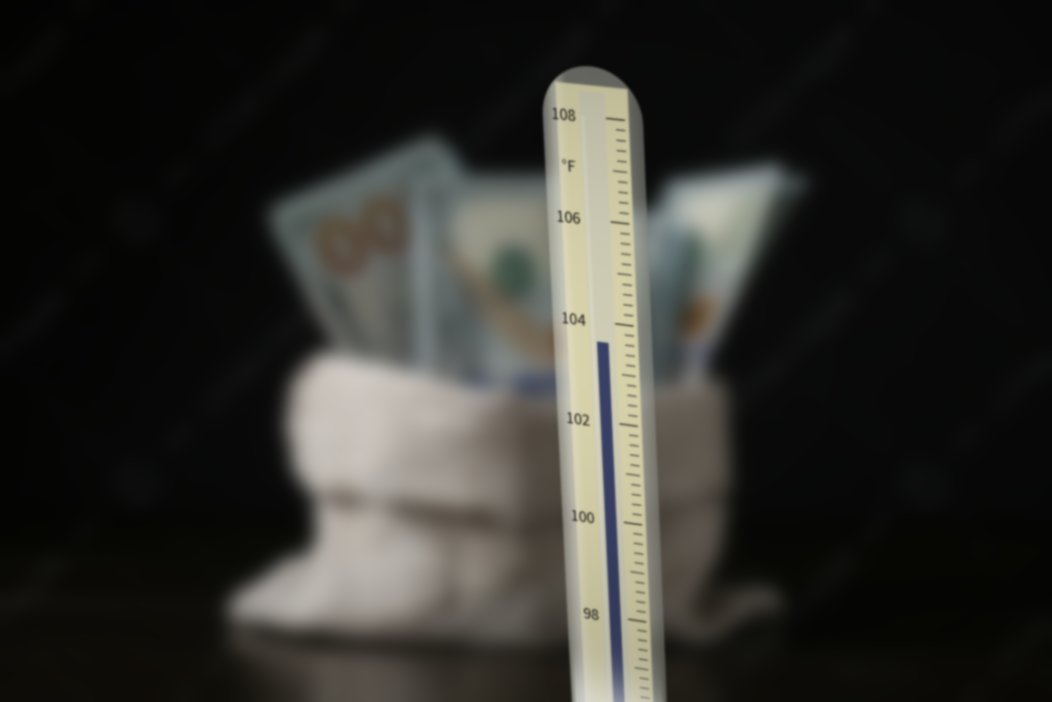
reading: 103.6 (°F)
